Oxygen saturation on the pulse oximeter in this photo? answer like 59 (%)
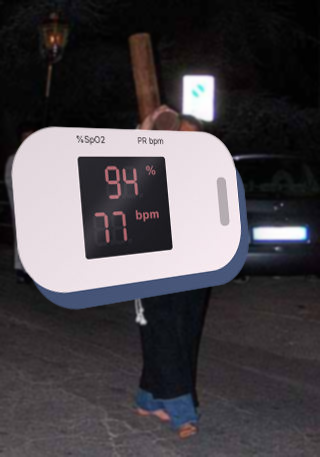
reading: 94 (%)
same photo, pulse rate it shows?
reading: 77 (bpm)
